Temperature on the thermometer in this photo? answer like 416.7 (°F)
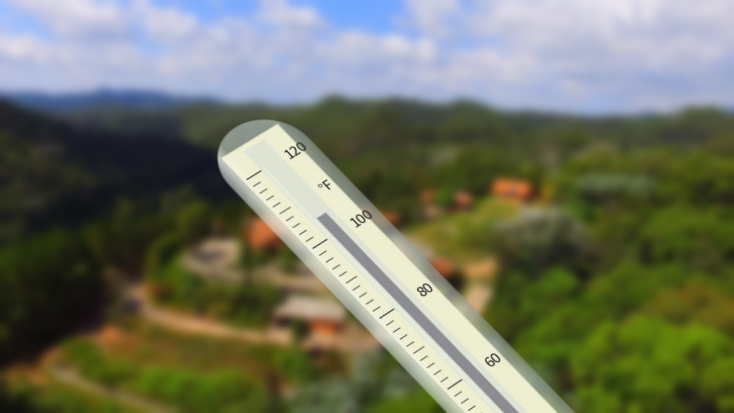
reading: 105 (°F)
